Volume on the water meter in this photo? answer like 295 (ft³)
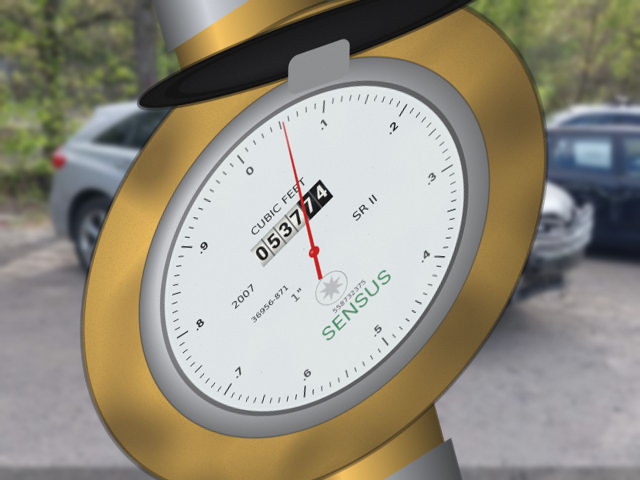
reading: 53774.05 (ft³)
